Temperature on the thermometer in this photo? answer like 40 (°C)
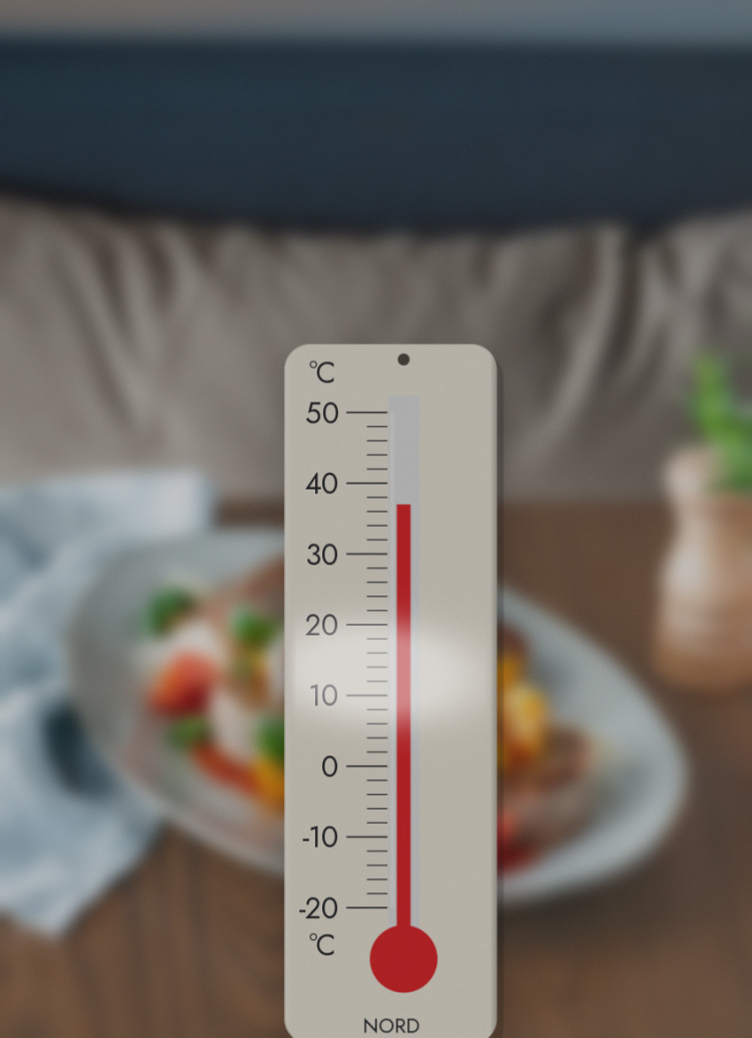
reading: 37 (°C)
